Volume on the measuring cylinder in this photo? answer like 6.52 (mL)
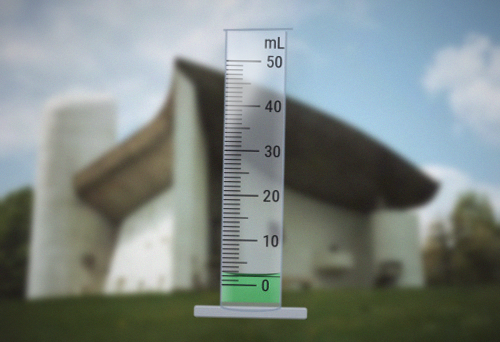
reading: 2 (mL)
